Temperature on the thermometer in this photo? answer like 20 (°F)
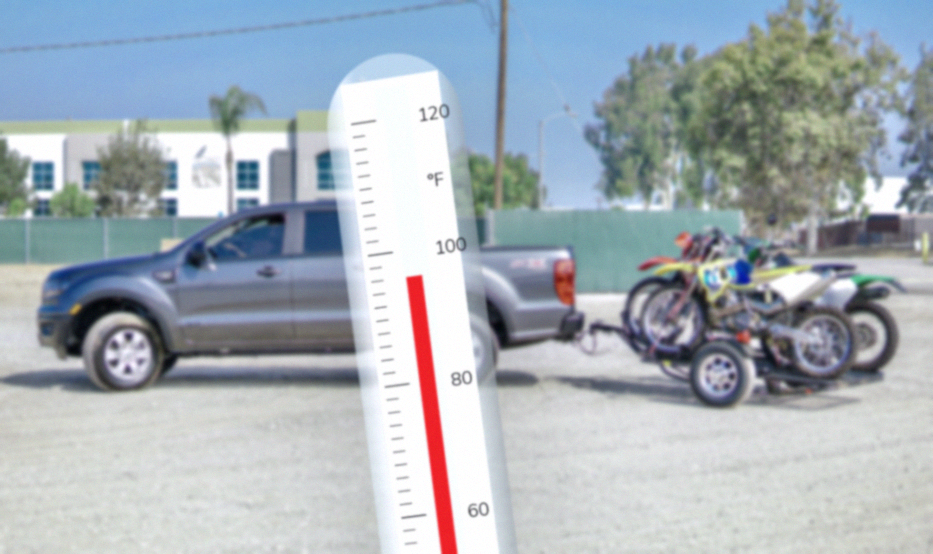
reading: 96 (°F)
